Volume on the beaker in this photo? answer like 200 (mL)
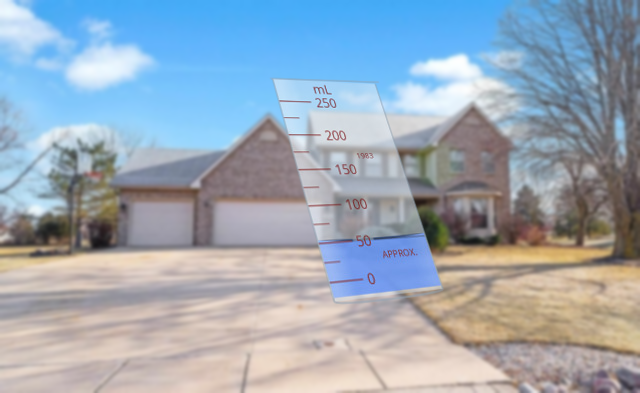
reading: 50 (mL)
